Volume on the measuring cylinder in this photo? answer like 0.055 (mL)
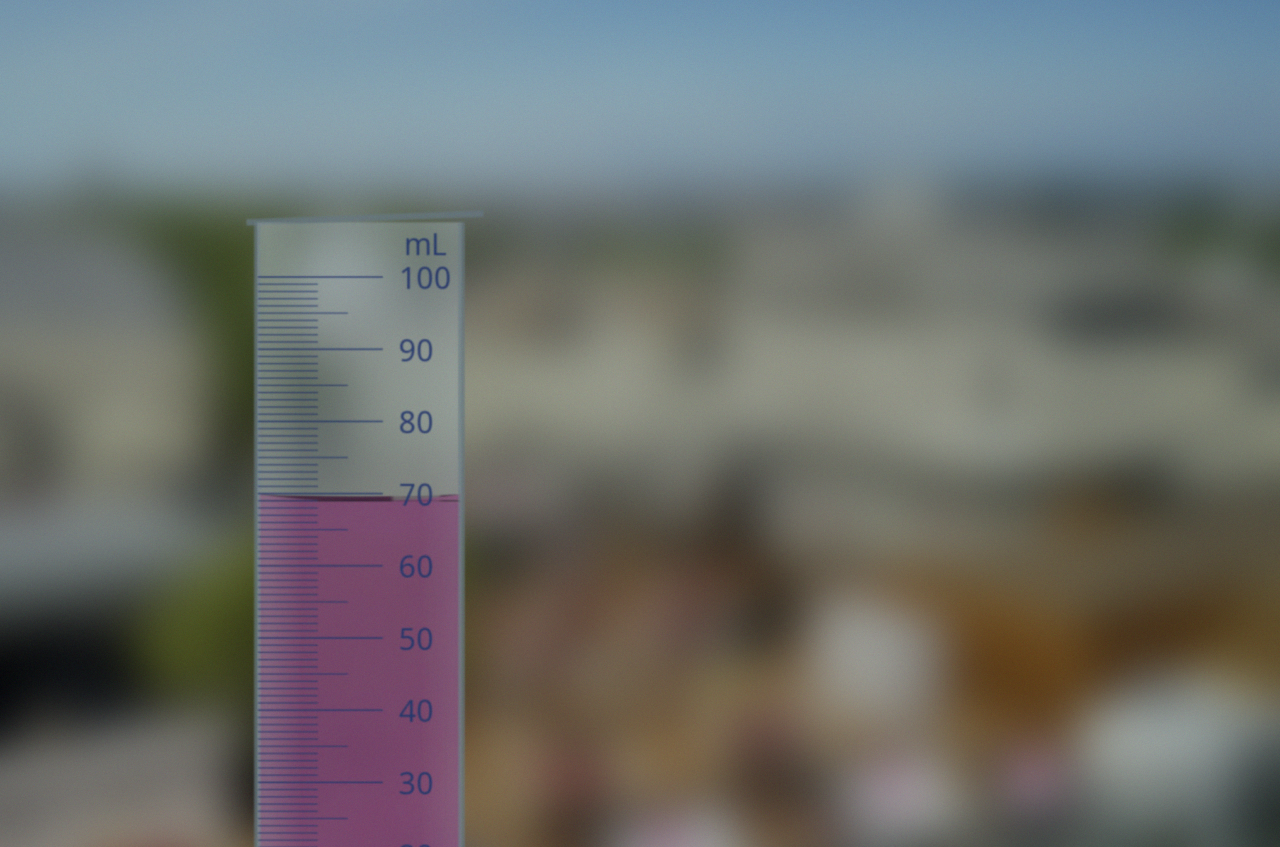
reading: 69 (mL)
